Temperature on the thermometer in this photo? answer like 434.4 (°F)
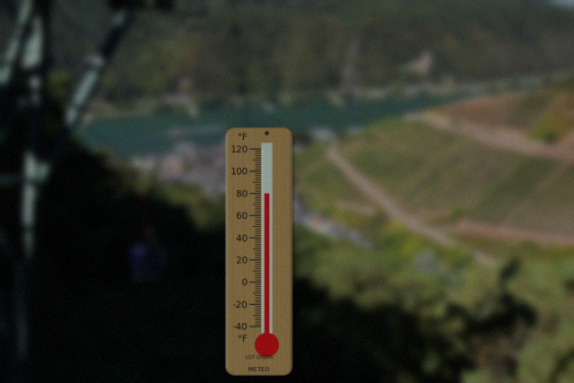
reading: 80 (°F)
